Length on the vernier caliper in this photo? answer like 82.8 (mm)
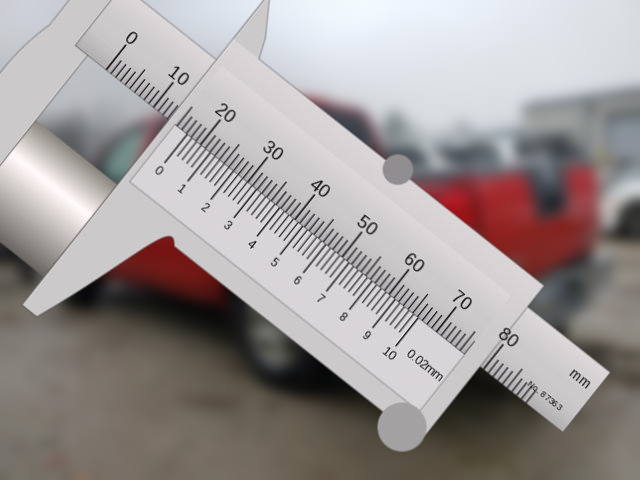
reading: 17.2 (mm)
